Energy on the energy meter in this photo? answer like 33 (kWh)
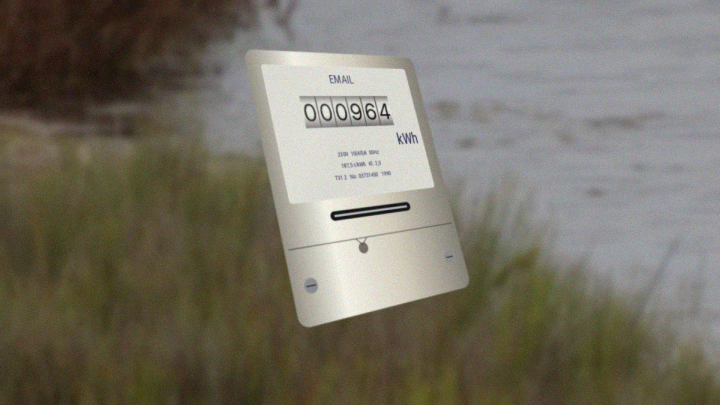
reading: 964 (kWh)
